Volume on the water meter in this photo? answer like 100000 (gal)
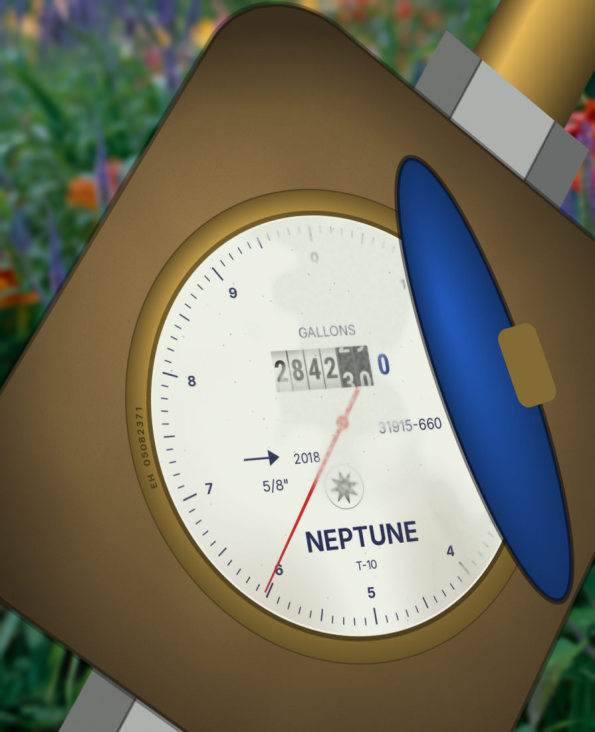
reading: 2842296.0 (gal)
